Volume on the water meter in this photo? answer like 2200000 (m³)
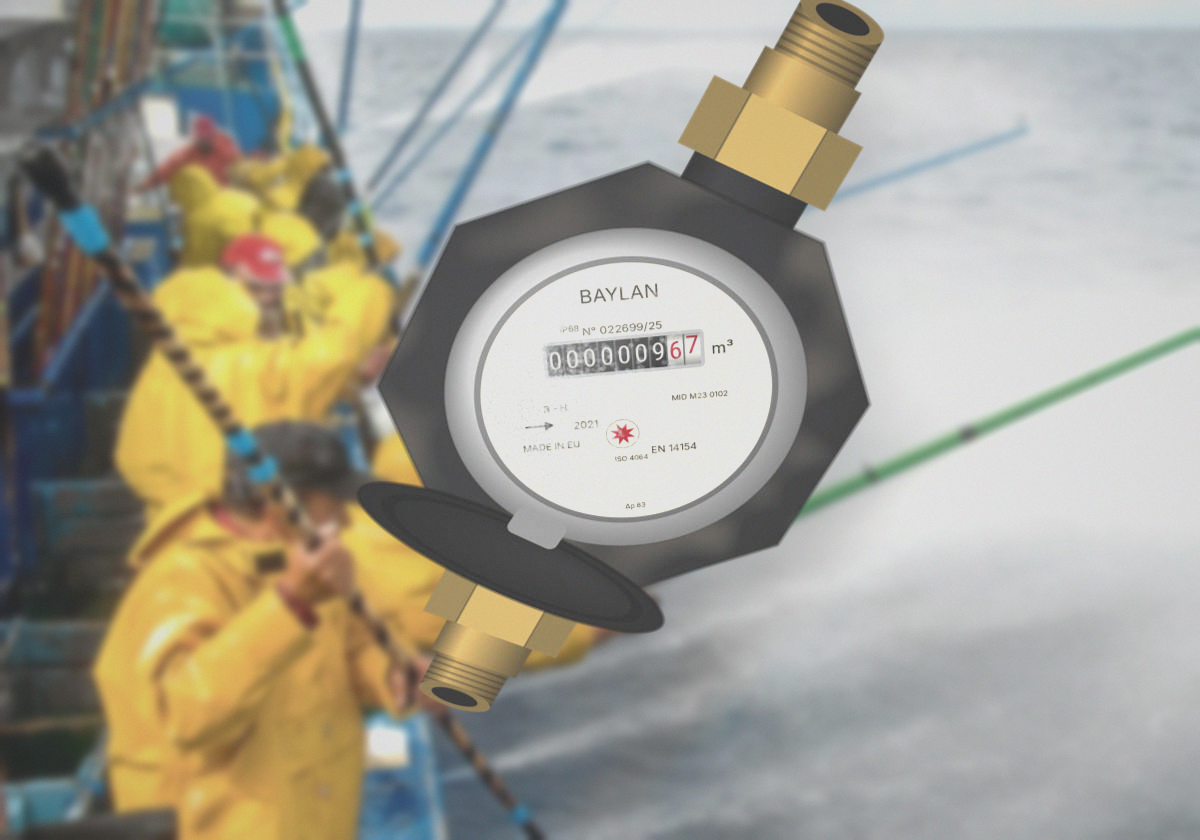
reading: 9.67 (m³)
